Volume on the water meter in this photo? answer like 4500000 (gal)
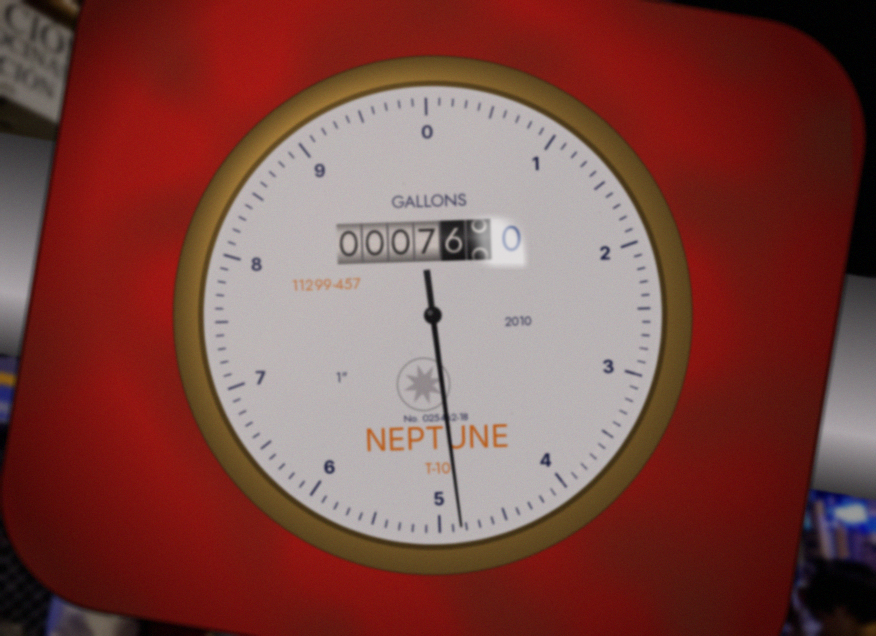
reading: 7684.8 (gal)
